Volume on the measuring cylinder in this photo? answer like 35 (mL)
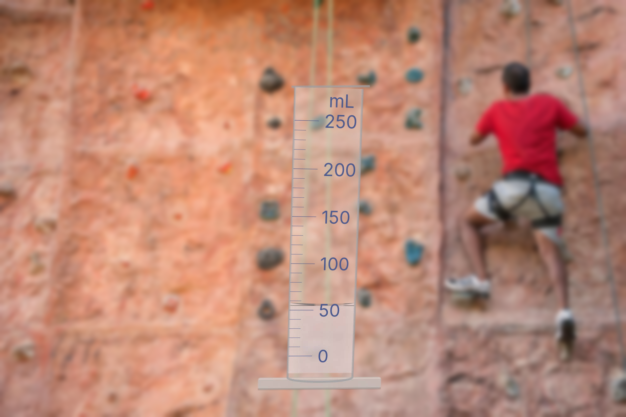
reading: 55 (mL)
